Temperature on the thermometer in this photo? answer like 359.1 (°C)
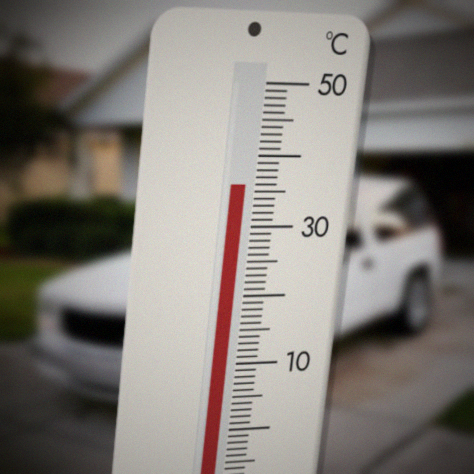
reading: 36 (°C)
